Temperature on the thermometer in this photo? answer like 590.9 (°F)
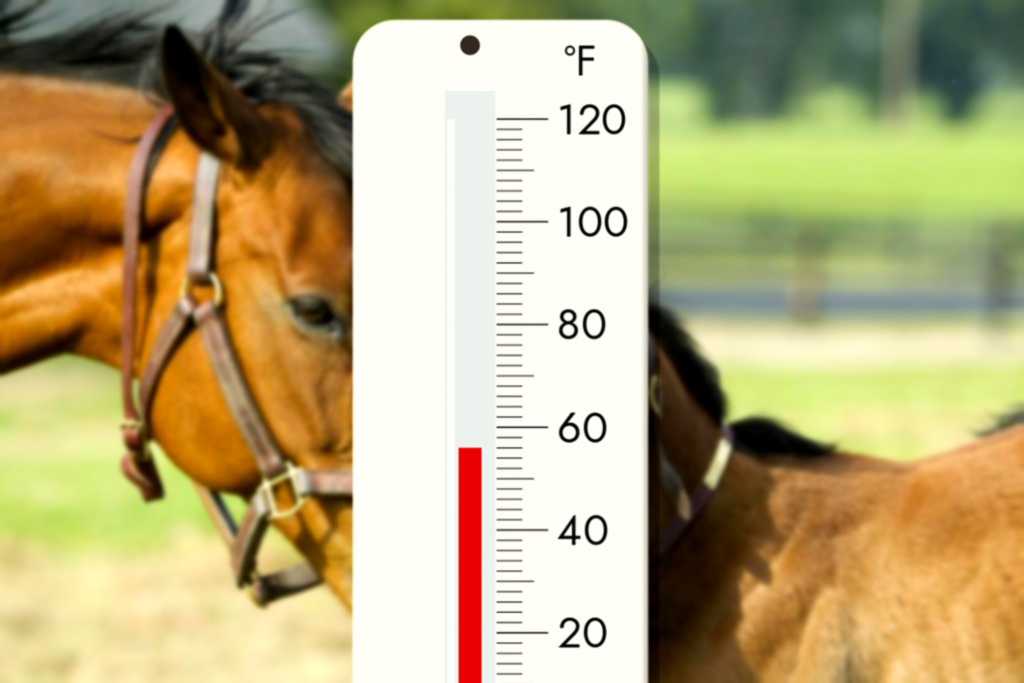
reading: 56 (°F)
